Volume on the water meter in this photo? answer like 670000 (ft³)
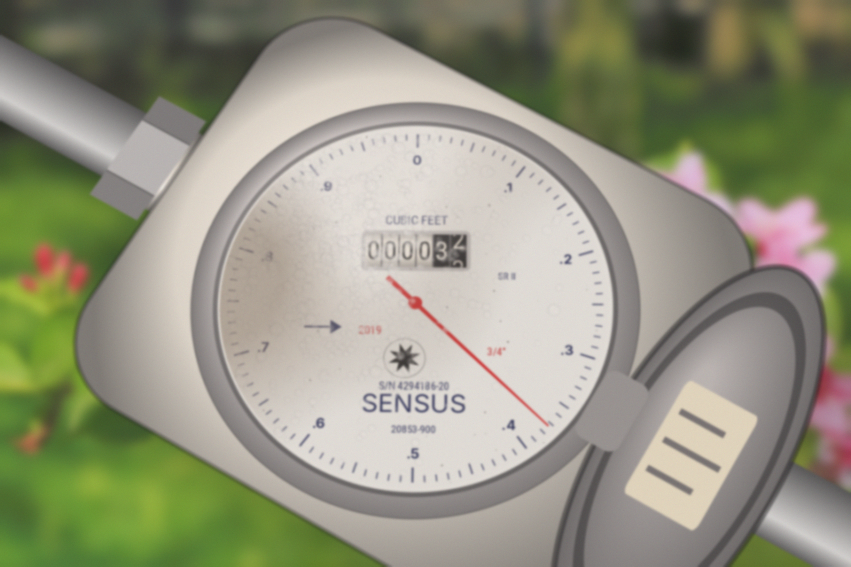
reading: 32.37 (ft³)
